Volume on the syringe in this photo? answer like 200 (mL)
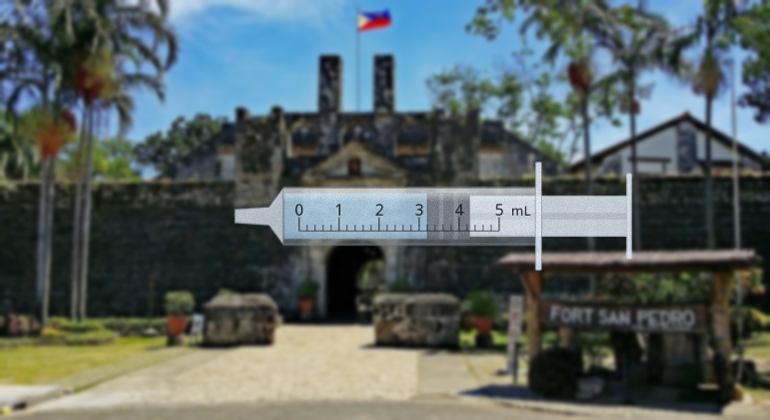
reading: 3.2 (mL)
